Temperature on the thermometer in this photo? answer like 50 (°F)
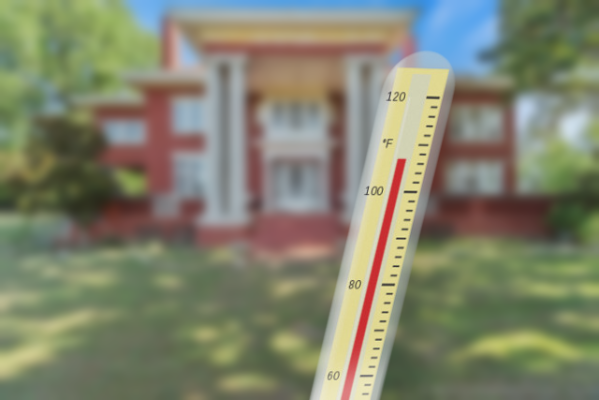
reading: 107 (°F)
